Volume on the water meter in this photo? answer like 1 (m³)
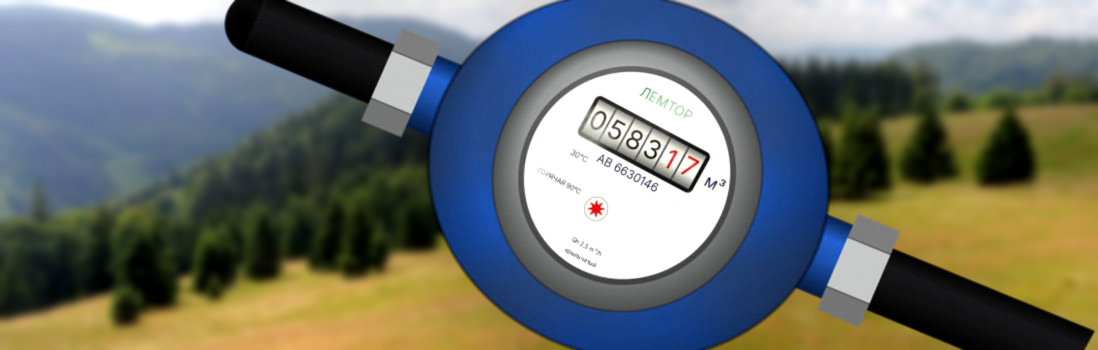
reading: 583.17 (m³)
